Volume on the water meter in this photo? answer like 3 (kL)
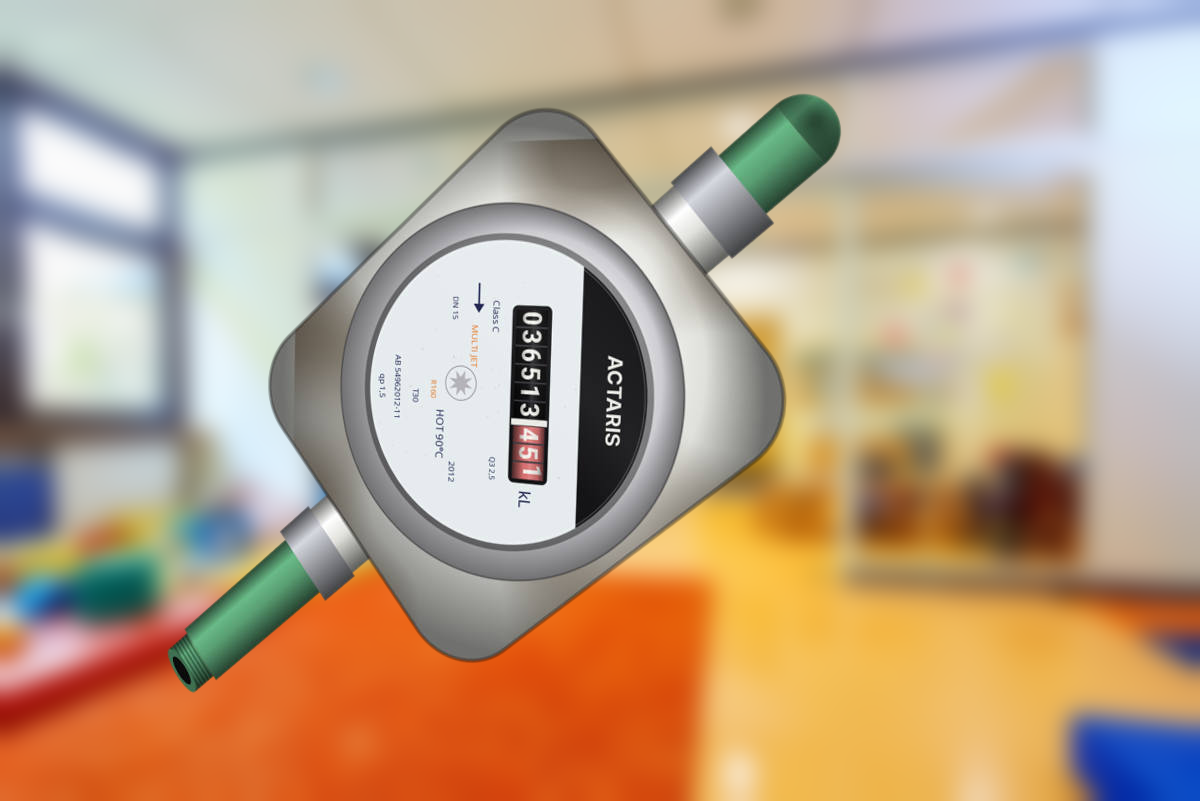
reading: 36513.451 (kL)
